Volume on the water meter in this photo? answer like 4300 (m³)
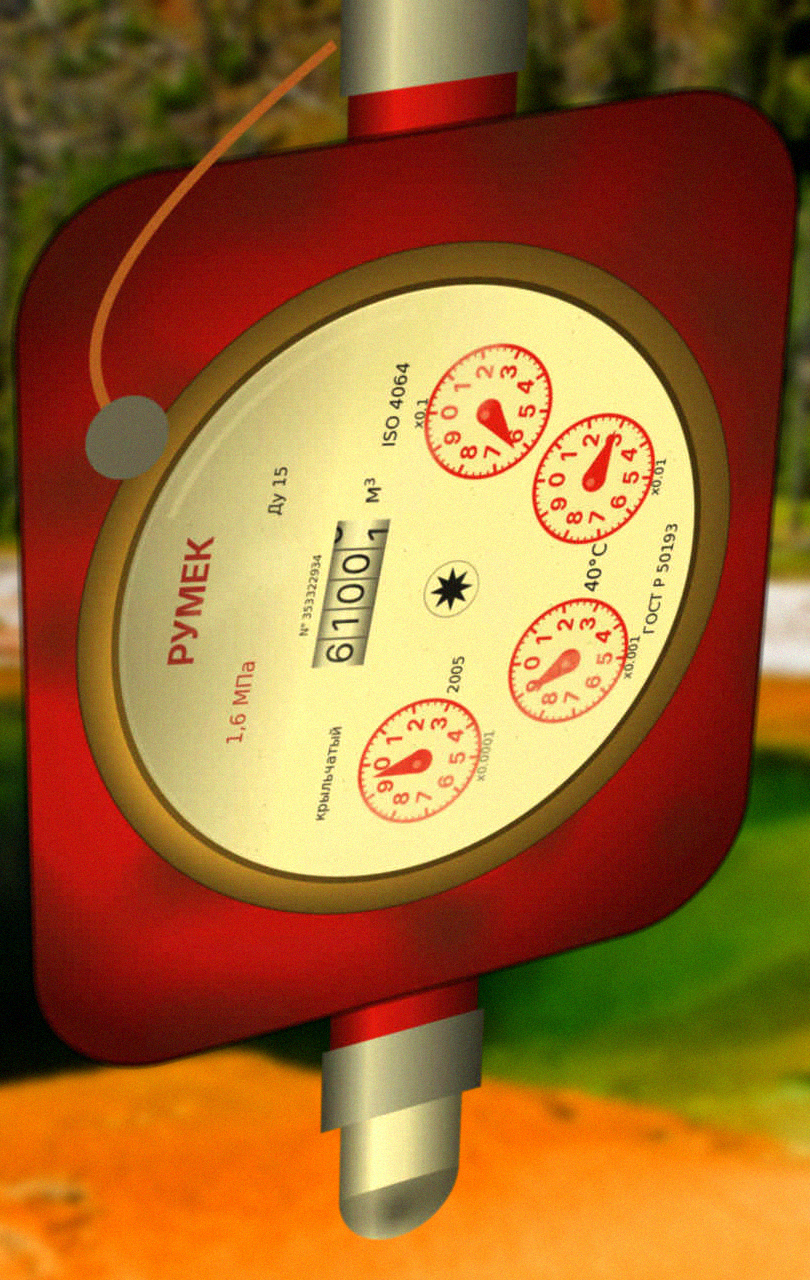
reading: 61000.6289 (m³)
